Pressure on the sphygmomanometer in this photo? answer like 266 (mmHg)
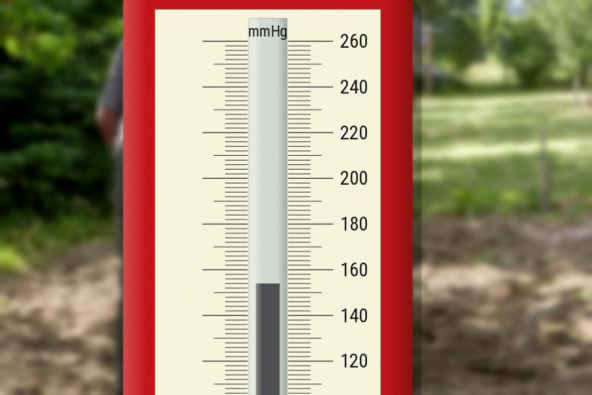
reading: 154 (mmHg)
